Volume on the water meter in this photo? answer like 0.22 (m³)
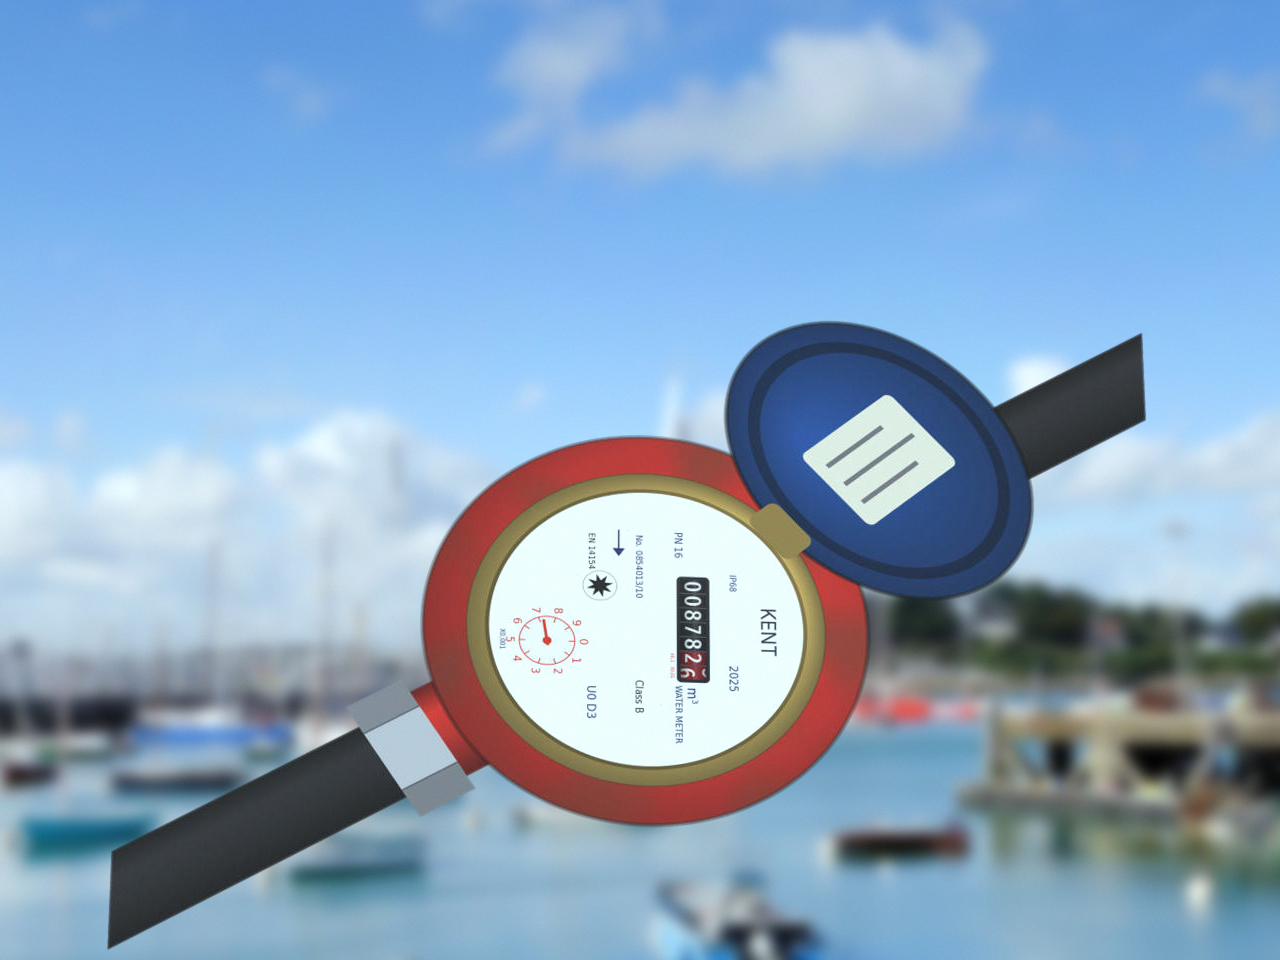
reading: 878.257 (m³)
